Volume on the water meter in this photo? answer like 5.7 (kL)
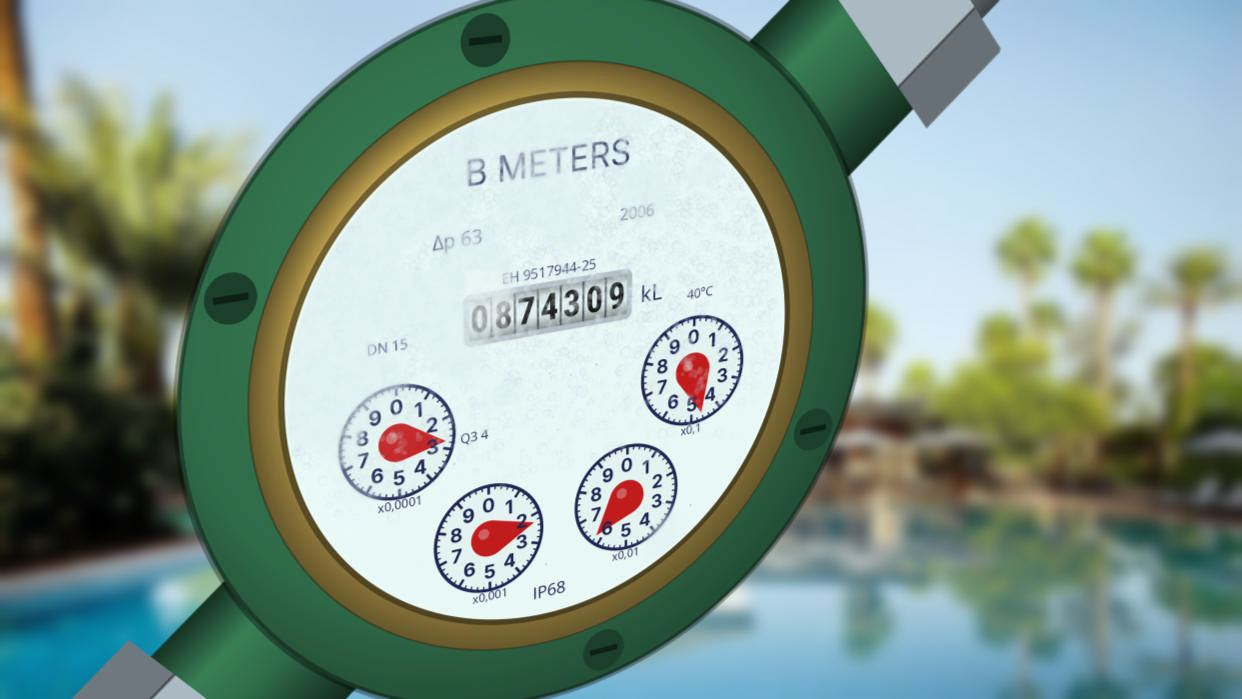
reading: 874309.4622 (kL)
